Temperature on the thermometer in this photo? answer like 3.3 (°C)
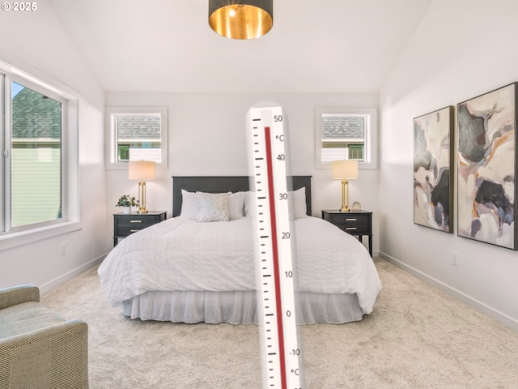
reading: 48 (°C)
